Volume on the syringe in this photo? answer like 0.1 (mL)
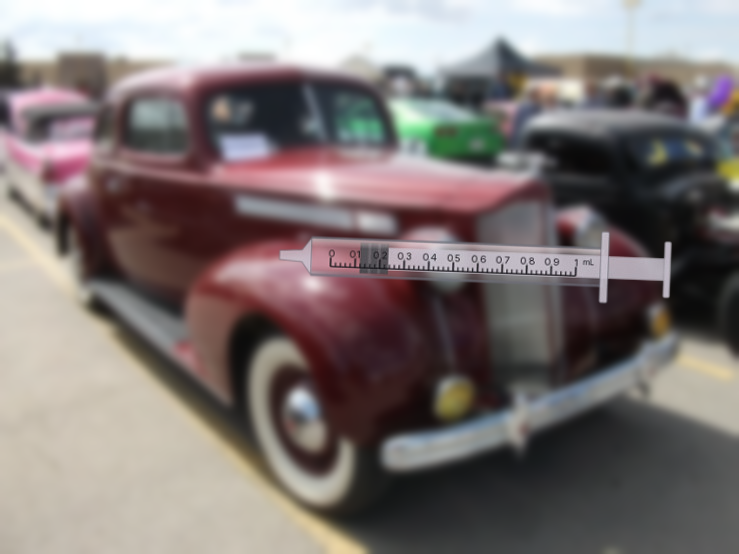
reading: 0.12 (mL)
